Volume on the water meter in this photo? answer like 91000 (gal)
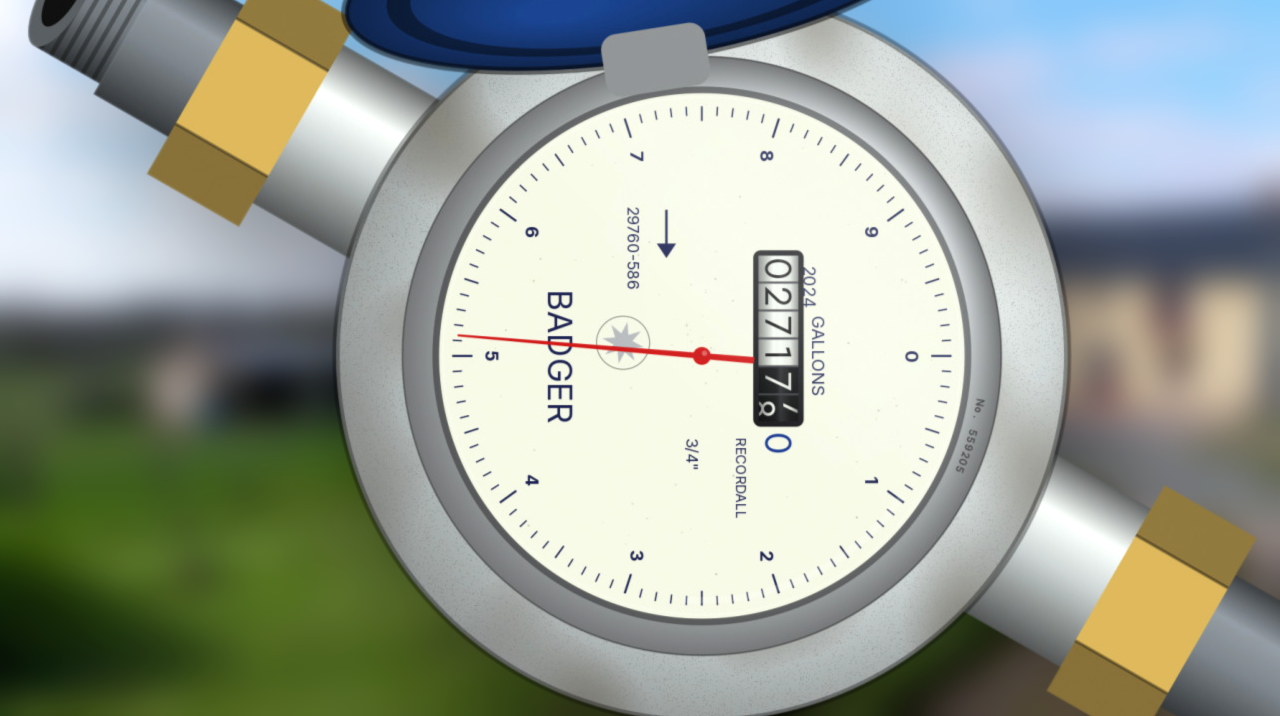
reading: 271775.1 (gal)
